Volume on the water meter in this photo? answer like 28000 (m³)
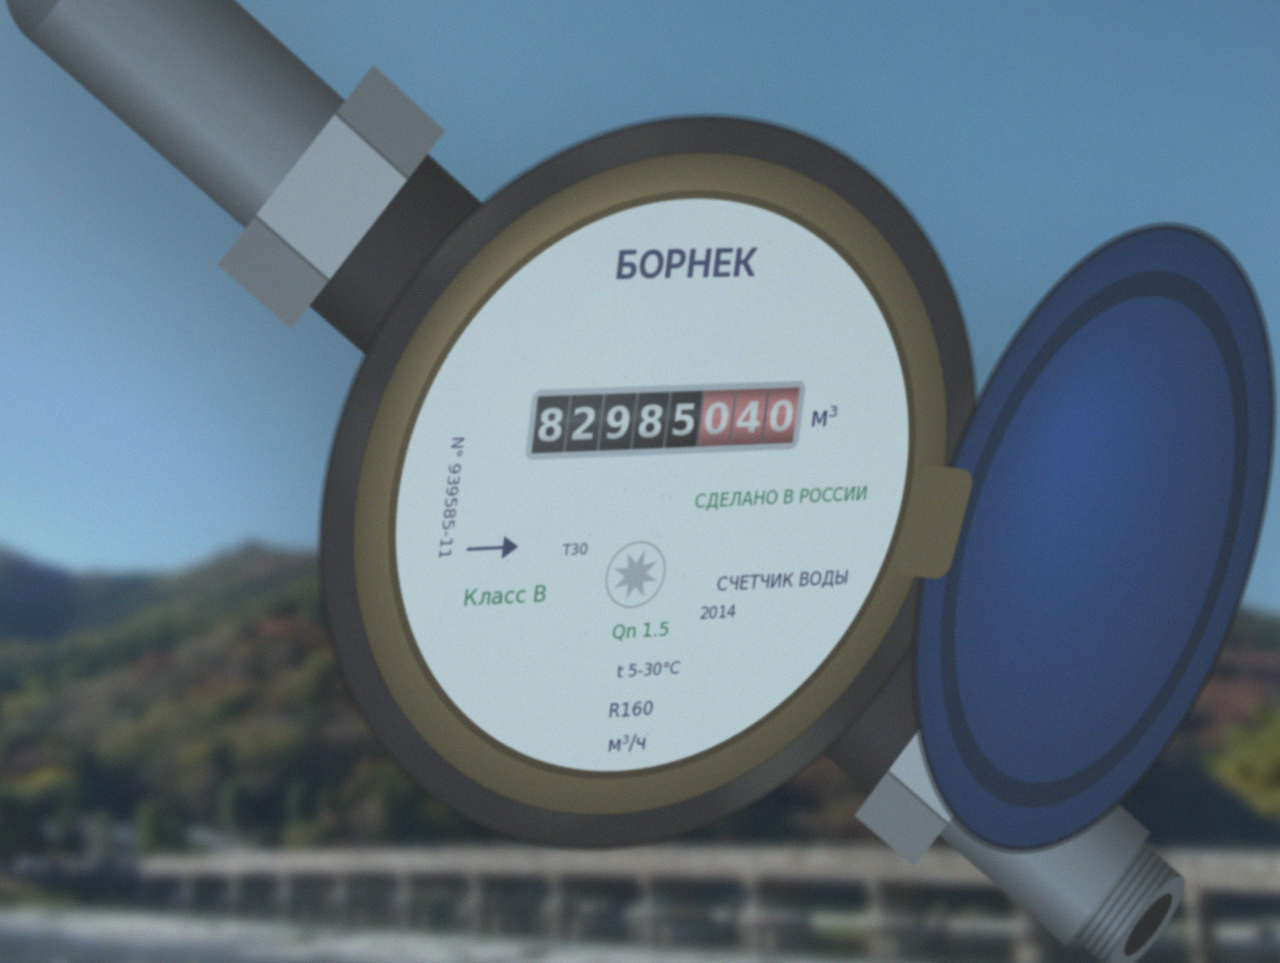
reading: 82985.040 (m³)
